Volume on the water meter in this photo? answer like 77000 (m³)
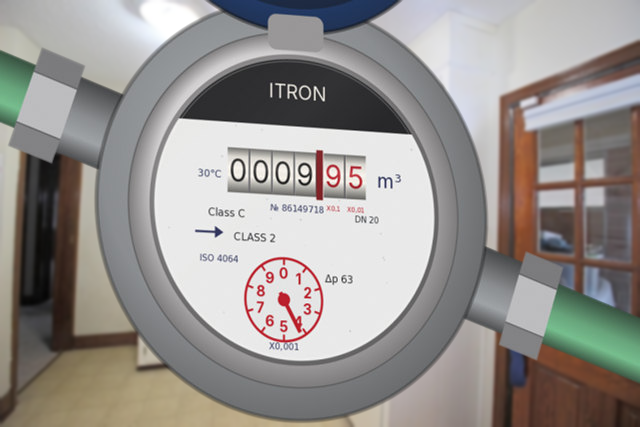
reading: 9.954 (m³)
